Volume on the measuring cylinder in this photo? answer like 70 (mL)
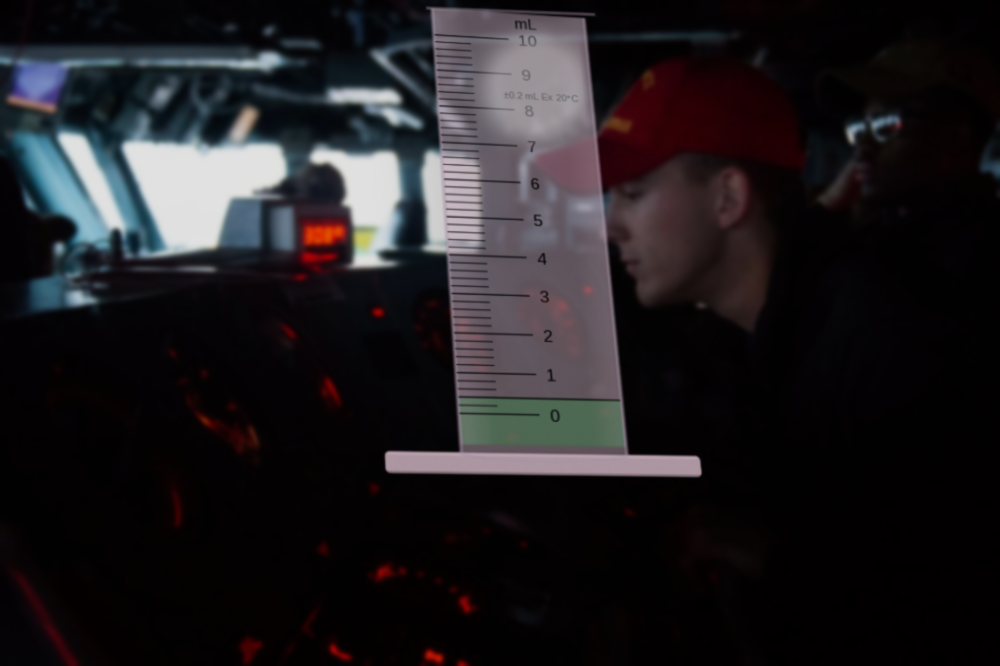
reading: 0.4 (mL)
